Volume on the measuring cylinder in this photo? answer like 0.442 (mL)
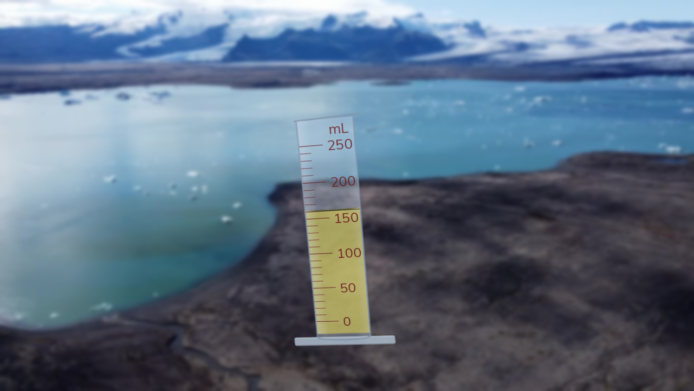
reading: 160 (mL)
